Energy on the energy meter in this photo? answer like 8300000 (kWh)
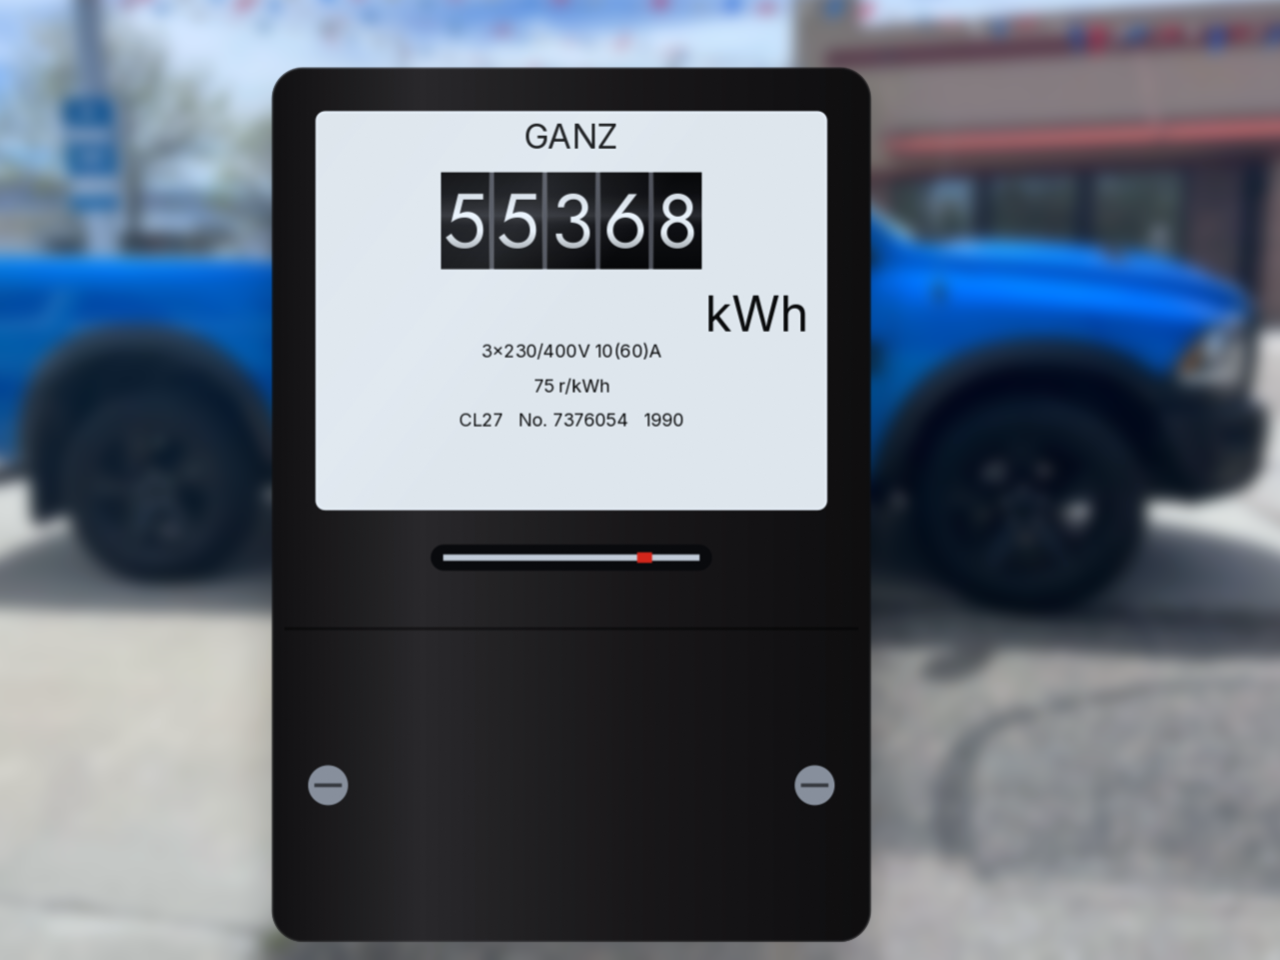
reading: 55368 (kWh)
